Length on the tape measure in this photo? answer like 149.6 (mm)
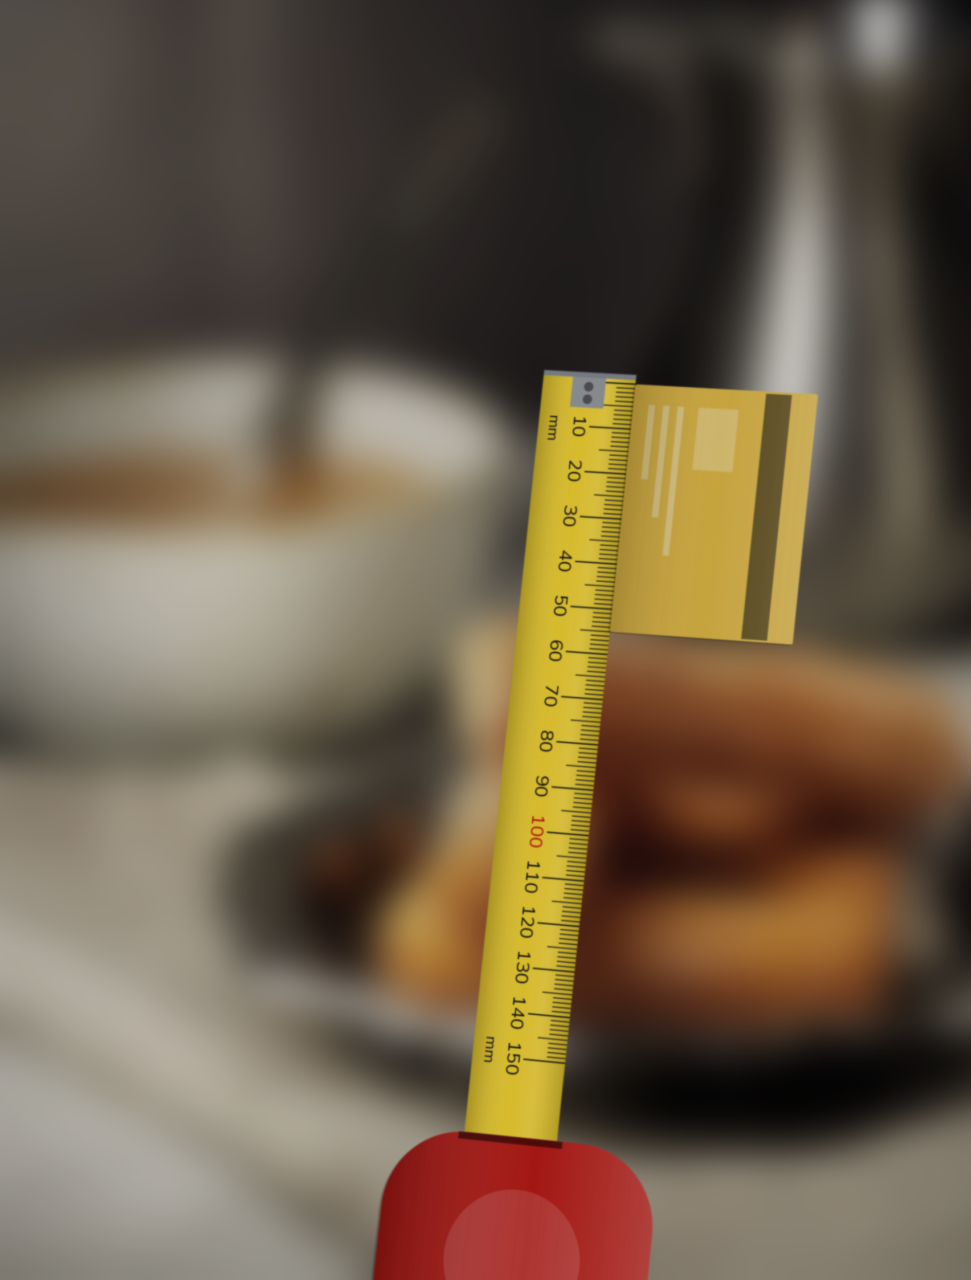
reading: 55 (mm)
